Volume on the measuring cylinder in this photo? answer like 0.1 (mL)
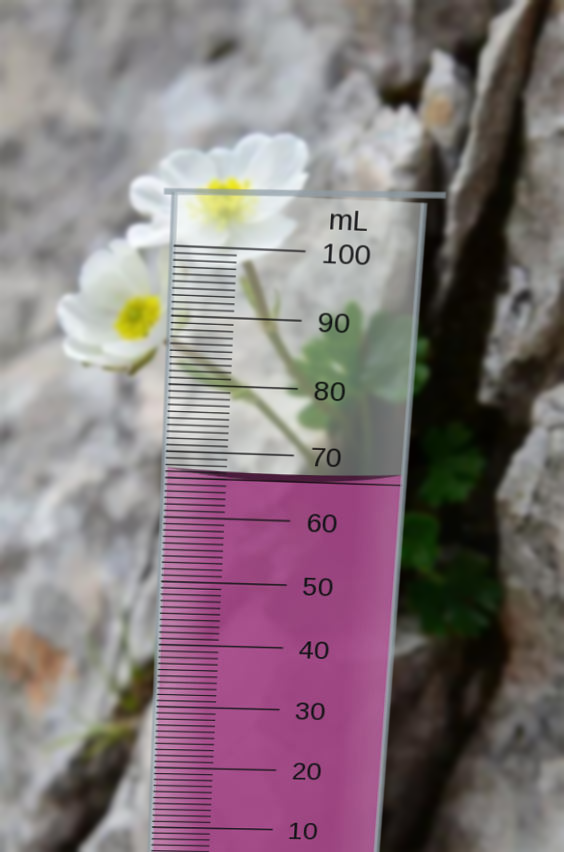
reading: 66 (mL)
